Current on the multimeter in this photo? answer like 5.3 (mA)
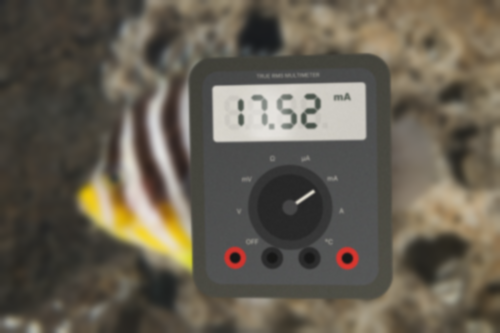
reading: 17.52 (mA)
